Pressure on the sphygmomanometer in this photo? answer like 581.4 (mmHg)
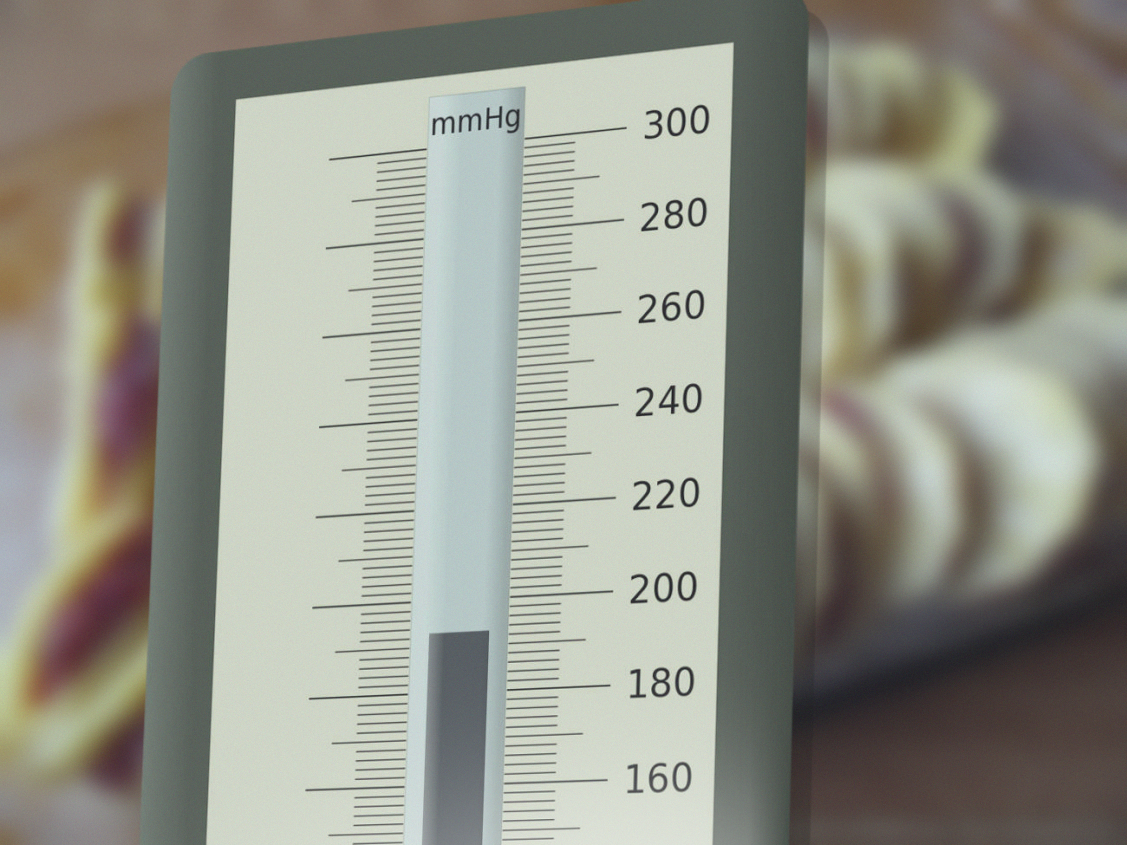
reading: 193 (mmHg)
